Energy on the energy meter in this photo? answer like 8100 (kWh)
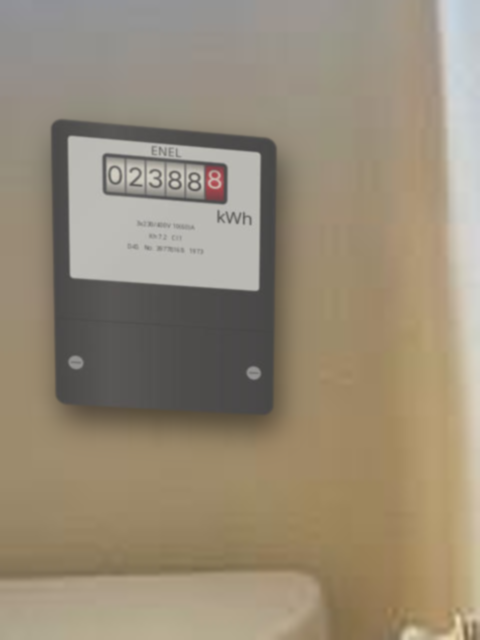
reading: 2388.8 (kWh)
